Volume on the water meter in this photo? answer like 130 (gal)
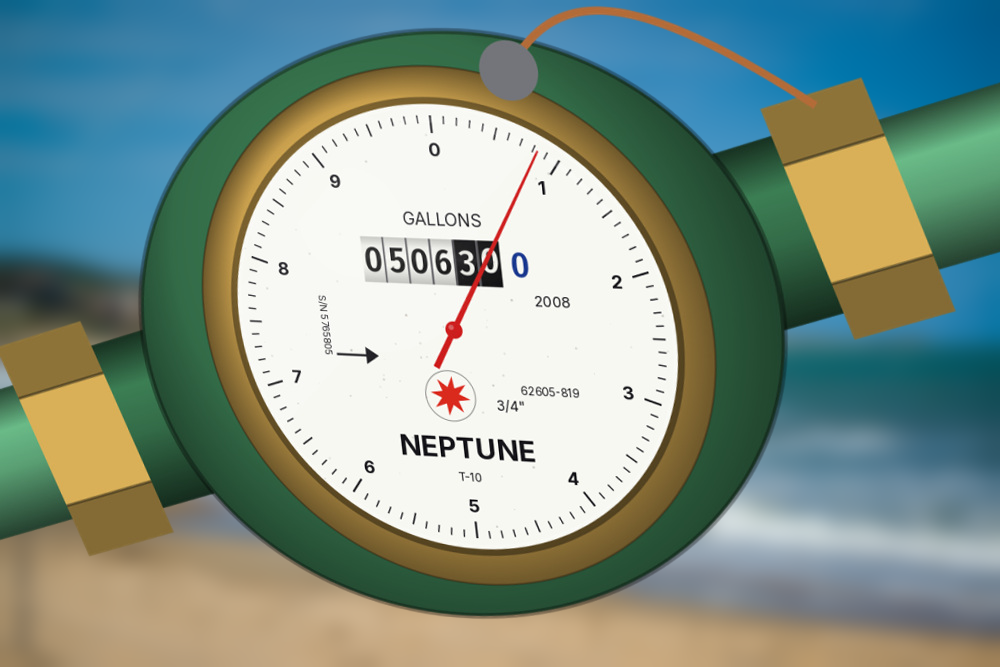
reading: 506300.8 (gal)
